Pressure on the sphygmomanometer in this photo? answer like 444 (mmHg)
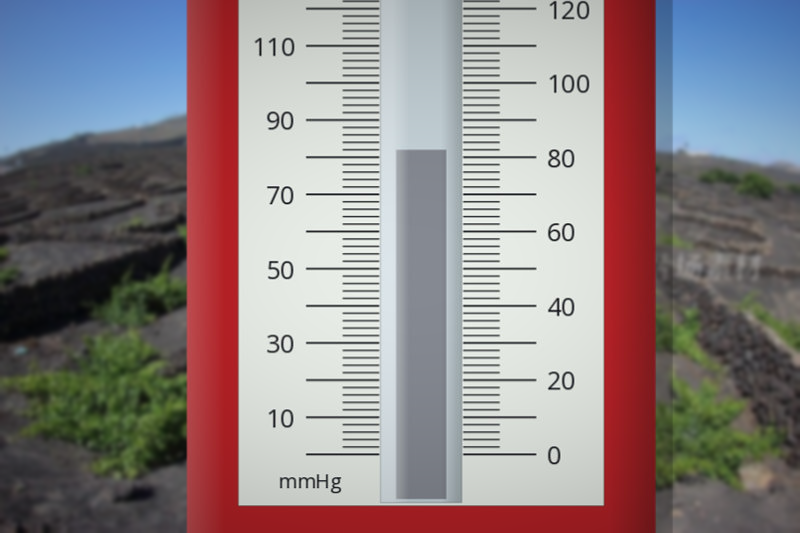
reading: 82 (mmHg)
